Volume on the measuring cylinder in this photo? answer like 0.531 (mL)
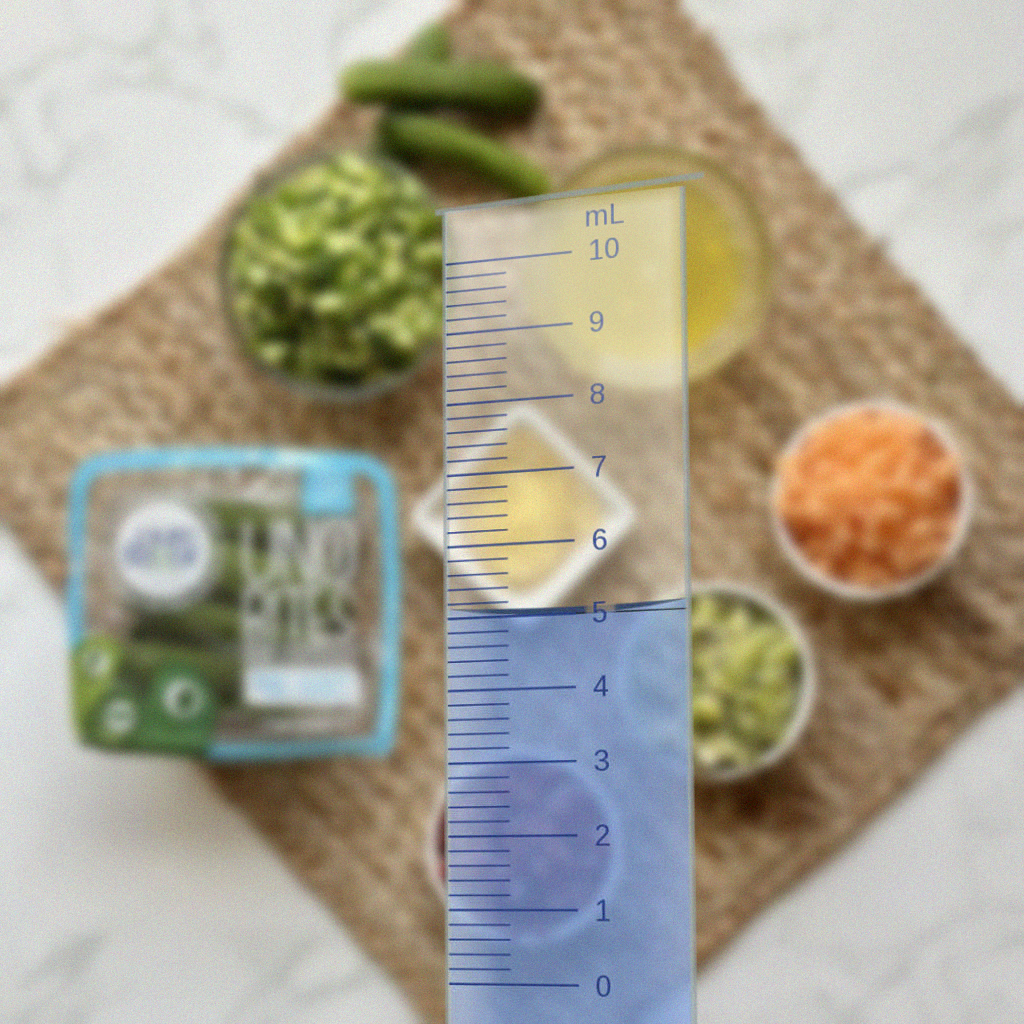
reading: 5 (mL)
